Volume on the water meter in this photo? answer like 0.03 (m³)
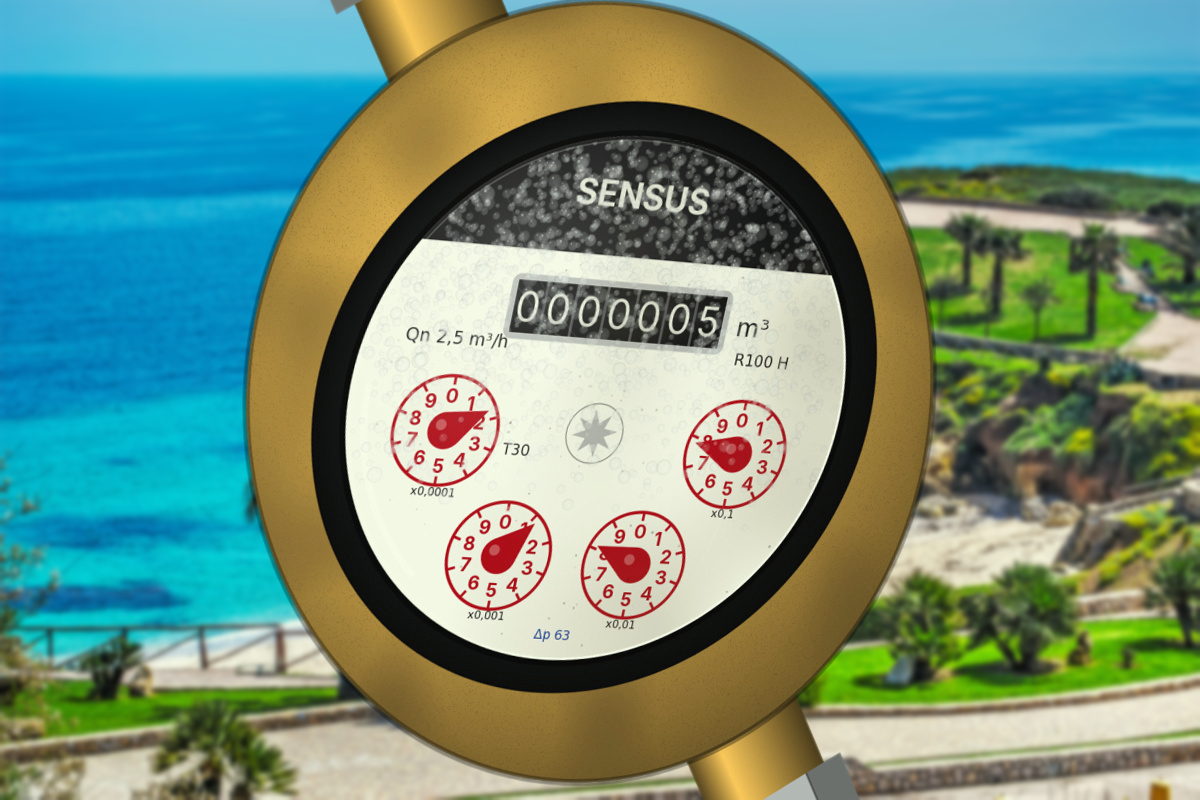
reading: 5.7811 (m³)
